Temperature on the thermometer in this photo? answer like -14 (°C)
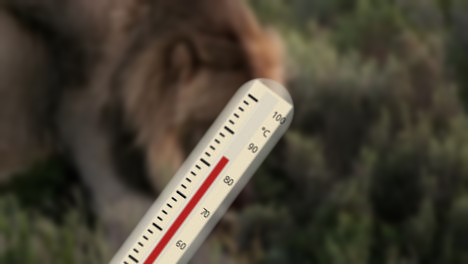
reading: 84 (°C)
